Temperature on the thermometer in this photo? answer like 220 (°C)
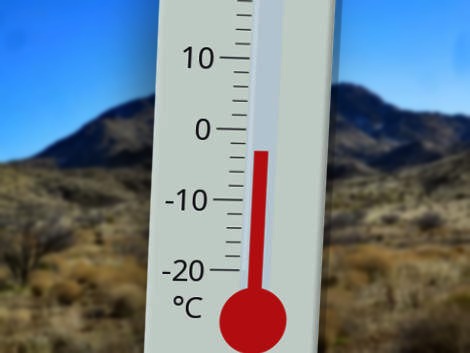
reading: -3 (°C)
